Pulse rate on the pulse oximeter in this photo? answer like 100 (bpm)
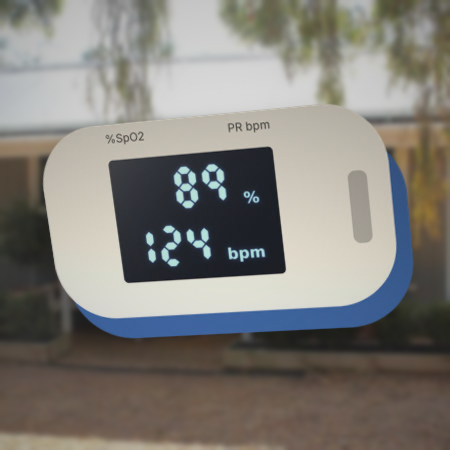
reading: 124 (bpm)
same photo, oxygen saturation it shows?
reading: 89 (%)
